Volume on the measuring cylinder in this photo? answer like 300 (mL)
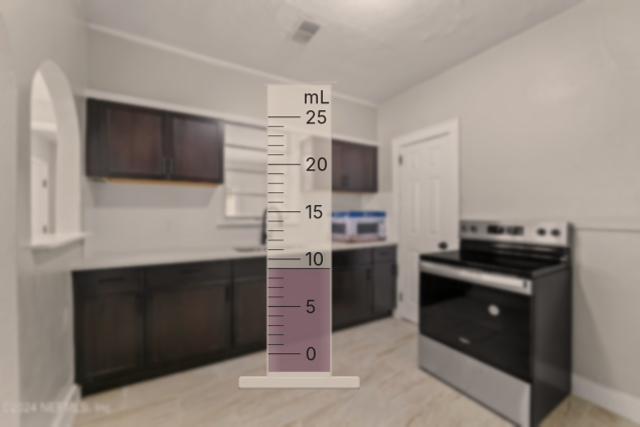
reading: 9 (mL)
